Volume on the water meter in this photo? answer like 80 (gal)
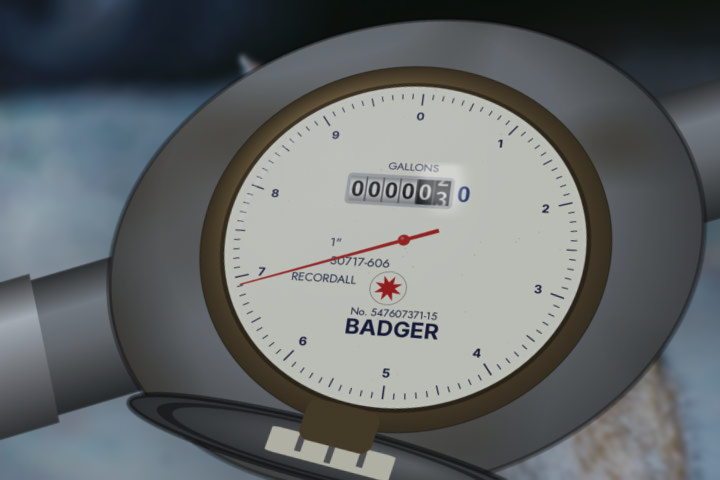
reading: 26.9 (gal)
